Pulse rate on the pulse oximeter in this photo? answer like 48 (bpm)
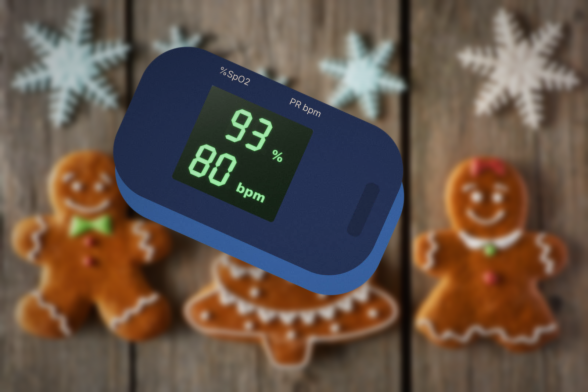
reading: 80 (bpm)
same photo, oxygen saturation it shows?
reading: 93 (%)
